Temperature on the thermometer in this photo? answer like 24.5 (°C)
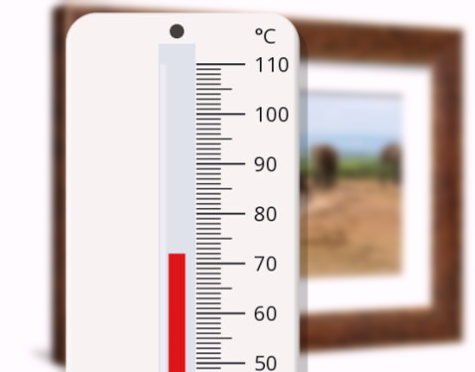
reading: 72 (°C)
